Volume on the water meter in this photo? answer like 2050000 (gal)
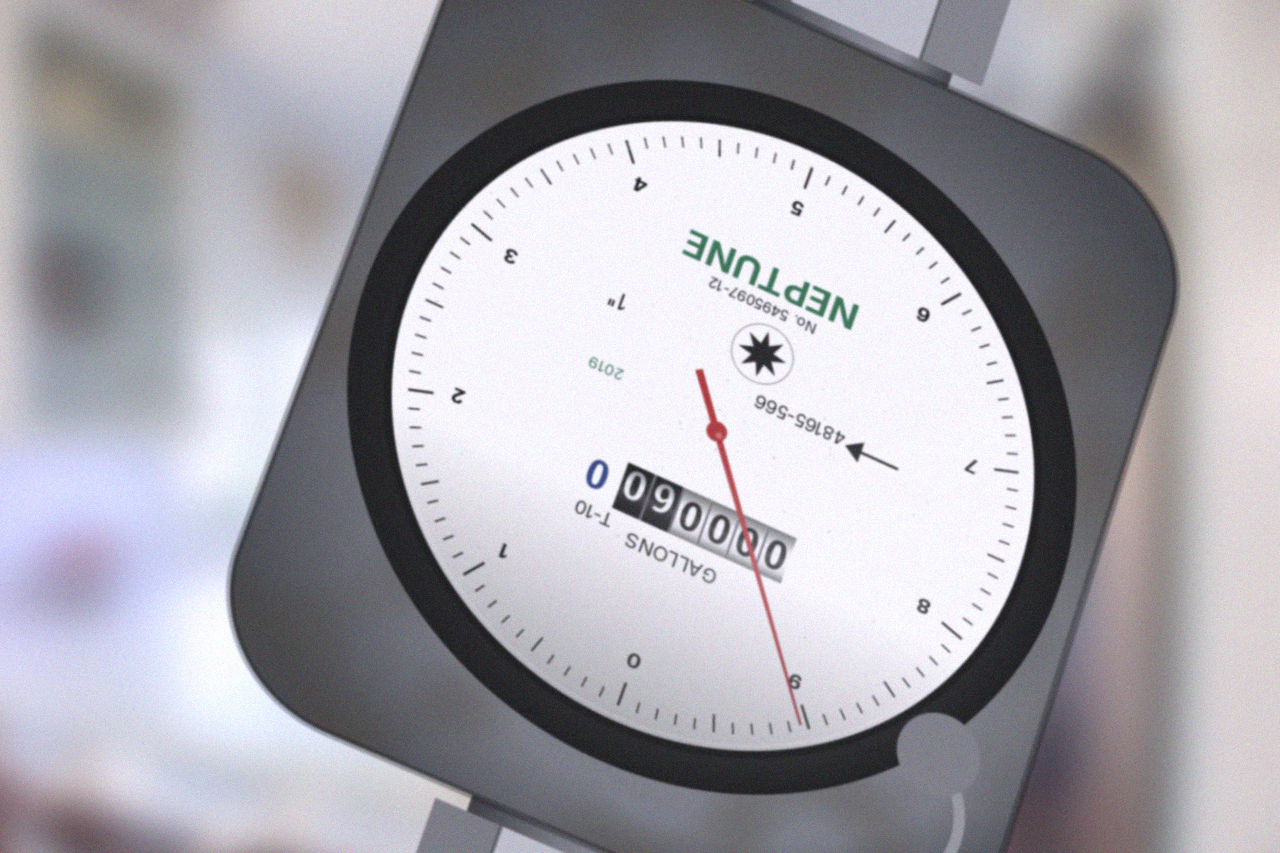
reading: 599.0 (gal)
